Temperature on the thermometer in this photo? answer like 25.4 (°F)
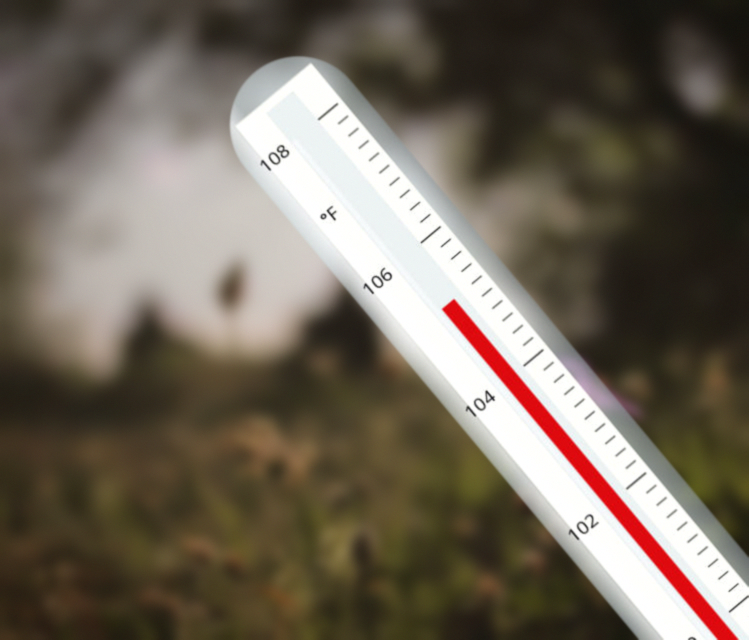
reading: 105.2 (°F)
